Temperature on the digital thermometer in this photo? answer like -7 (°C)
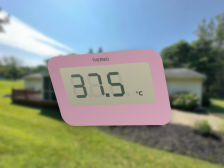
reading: 37.5 (°C)
